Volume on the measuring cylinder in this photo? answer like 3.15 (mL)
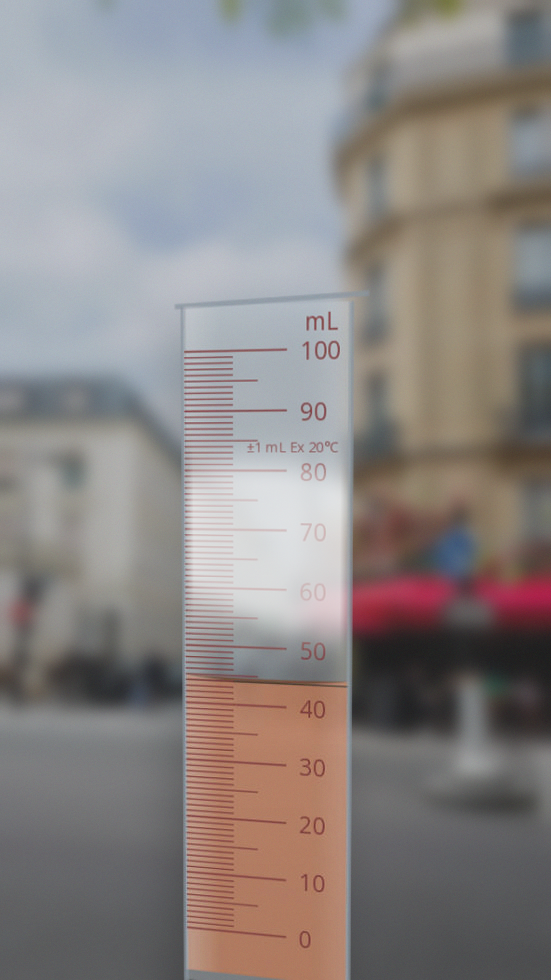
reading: 44 (mL)
